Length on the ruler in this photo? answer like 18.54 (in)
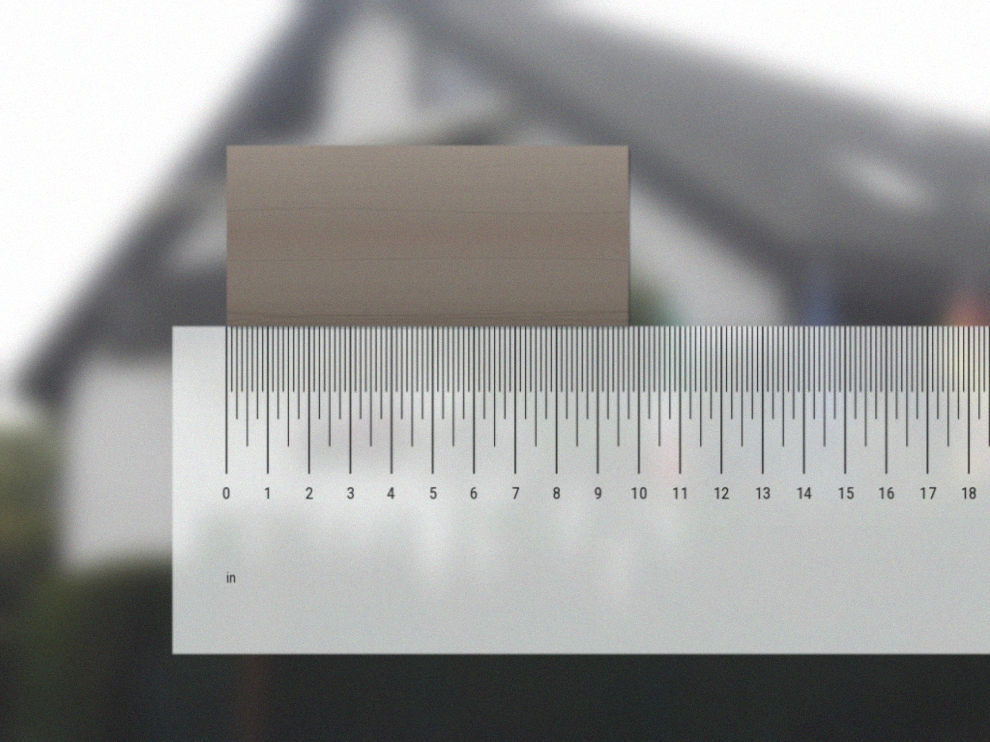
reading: 9.75 (in)
